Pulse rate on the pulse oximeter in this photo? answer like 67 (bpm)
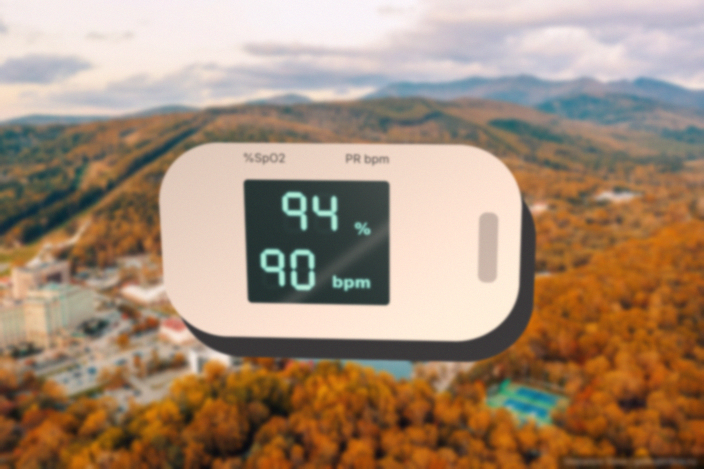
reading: 90 (bpm)
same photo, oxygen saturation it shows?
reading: 94 (%)
